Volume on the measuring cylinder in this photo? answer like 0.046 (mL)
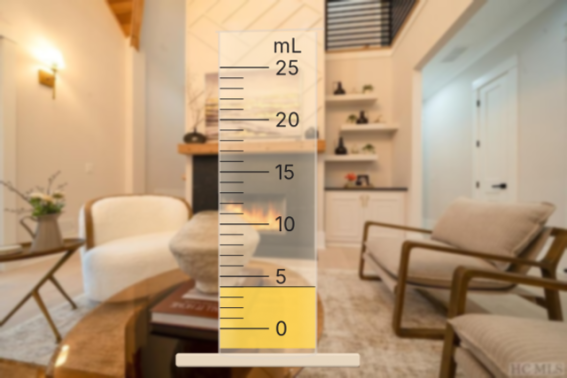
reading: 4 (mL)
